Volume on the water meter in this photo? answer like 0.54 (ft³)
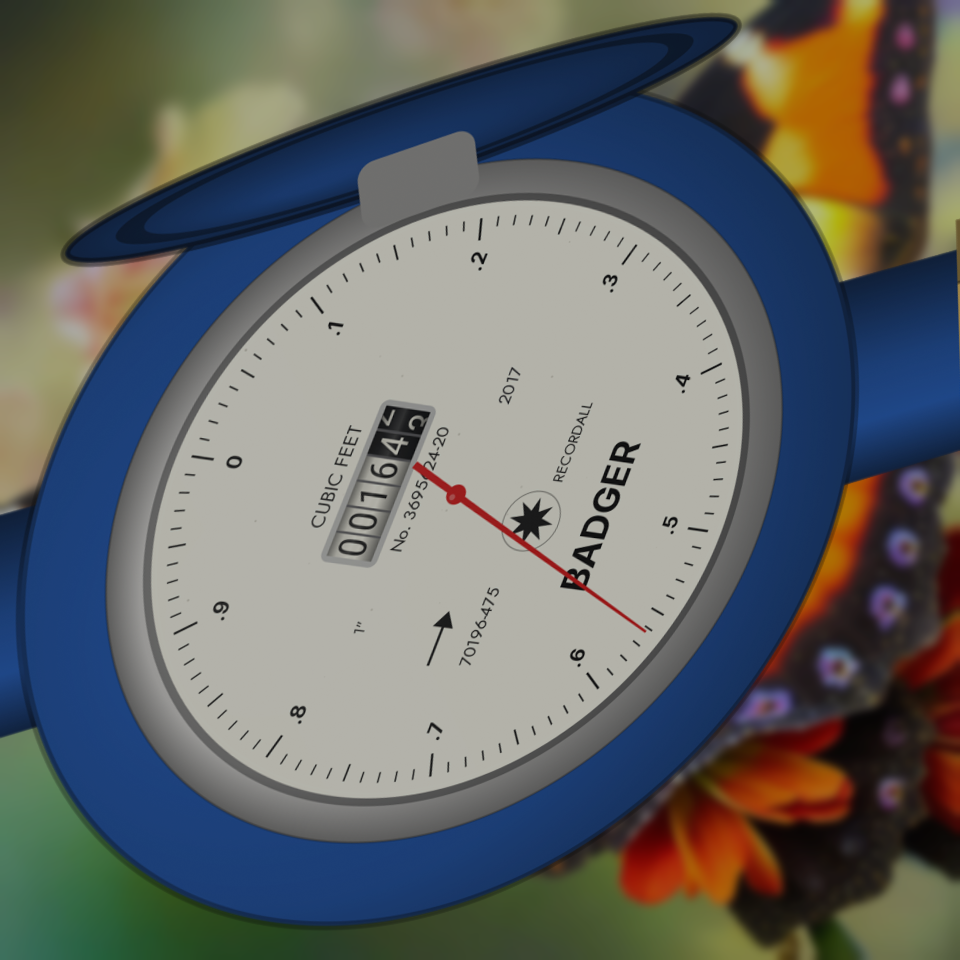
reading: 1642.56 (ft³)
